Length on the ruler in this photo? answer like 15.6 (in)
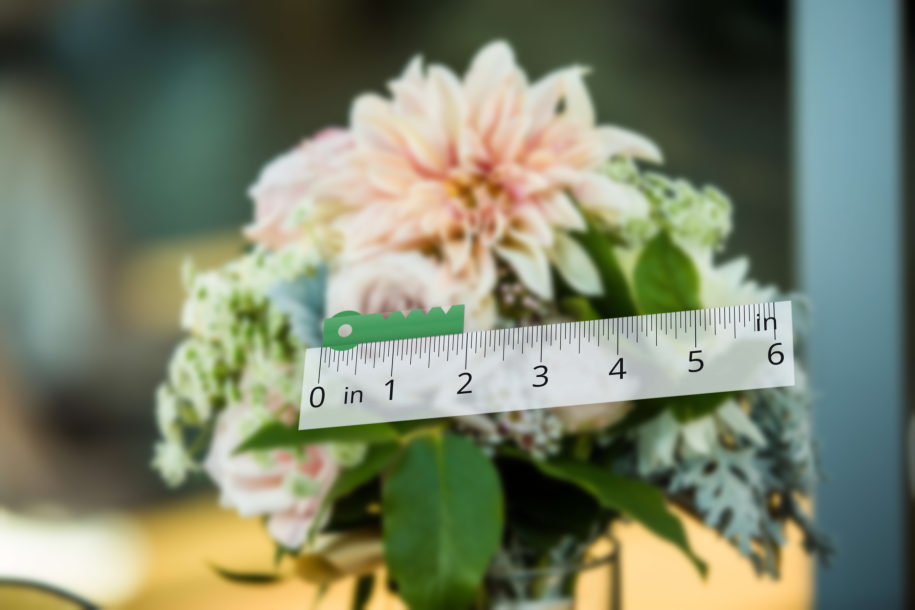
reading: 1.9375 (in)
